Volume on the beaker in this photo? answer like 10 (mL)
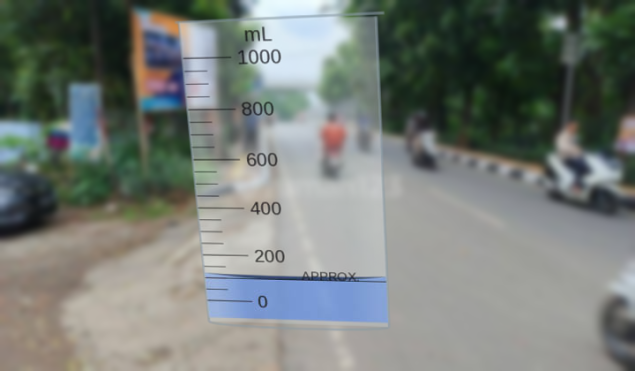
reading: 100 (mL)
